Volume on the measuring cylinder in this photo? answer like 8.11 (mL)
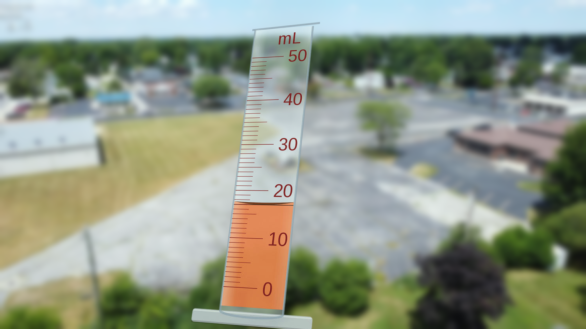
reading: 17 (mL)
